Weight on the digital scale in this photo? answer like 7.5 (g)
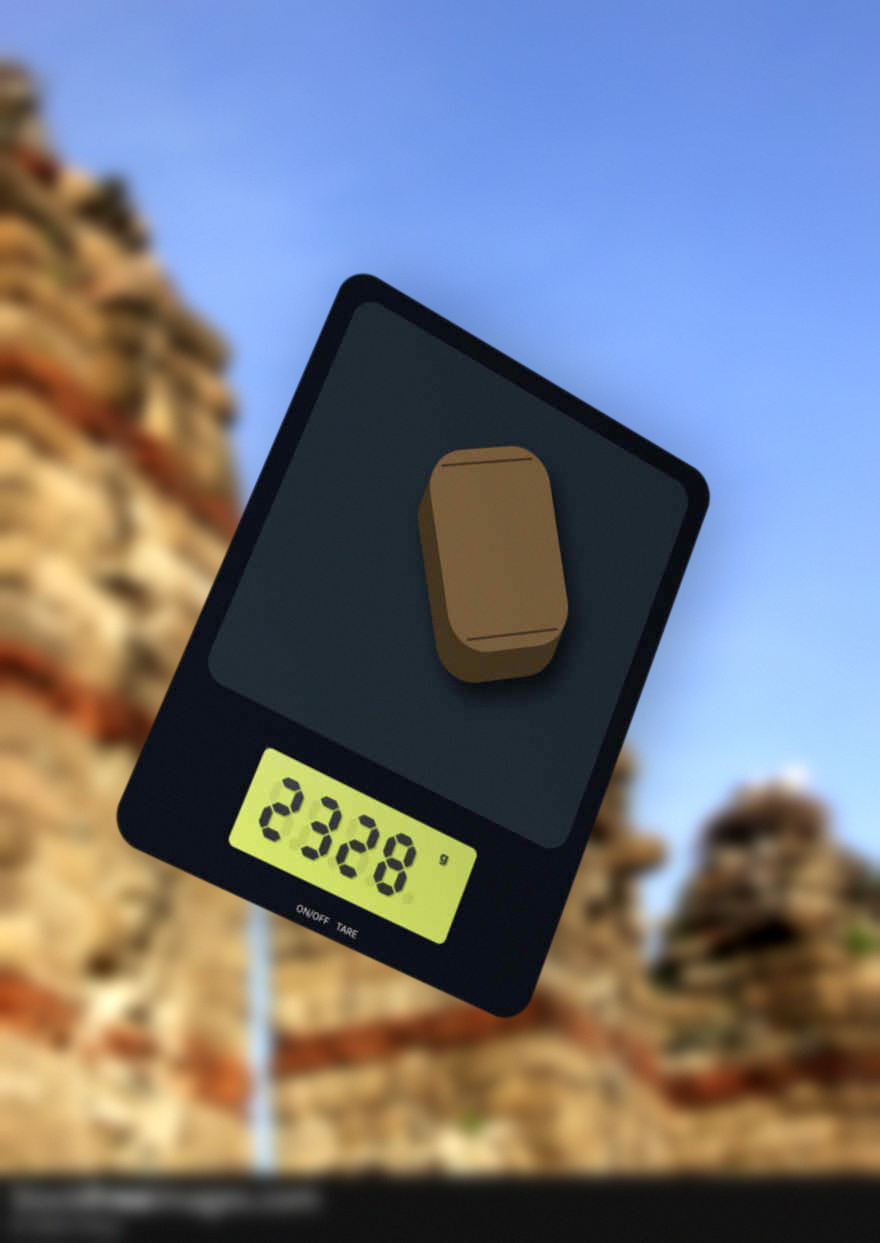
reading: 2328 (g)
